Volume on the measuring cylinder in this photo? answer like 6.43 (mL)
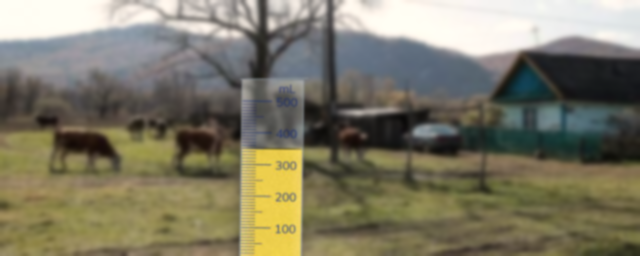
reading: 350 (mL)
